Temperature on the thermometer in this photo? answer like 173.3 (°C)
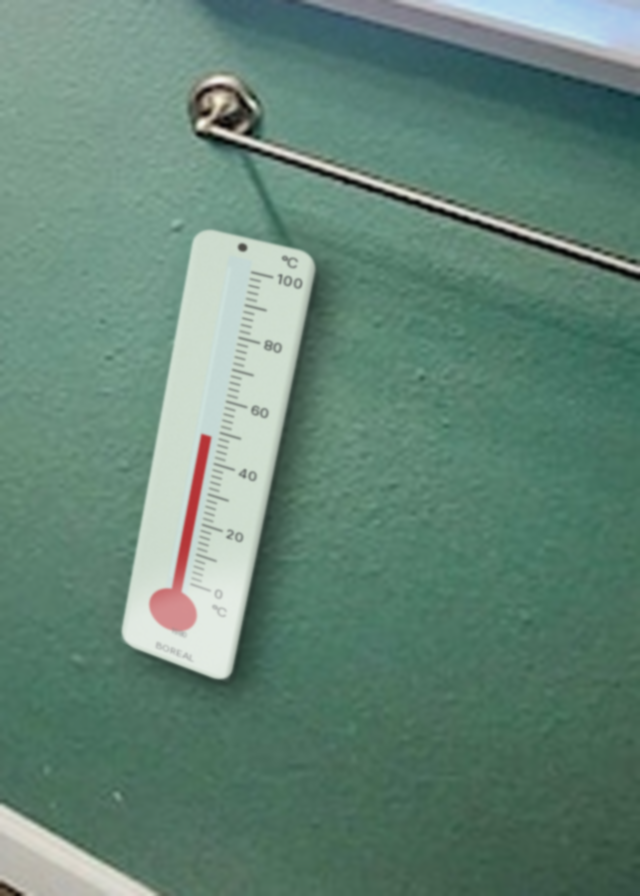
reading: 48 (°C)
